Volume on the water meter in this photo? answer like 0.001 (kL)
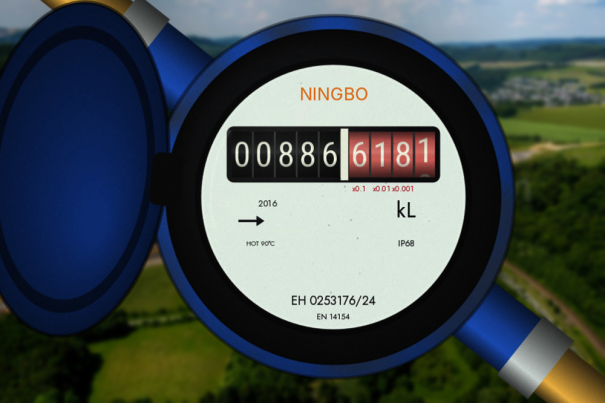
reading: 886.6181 (kL)
